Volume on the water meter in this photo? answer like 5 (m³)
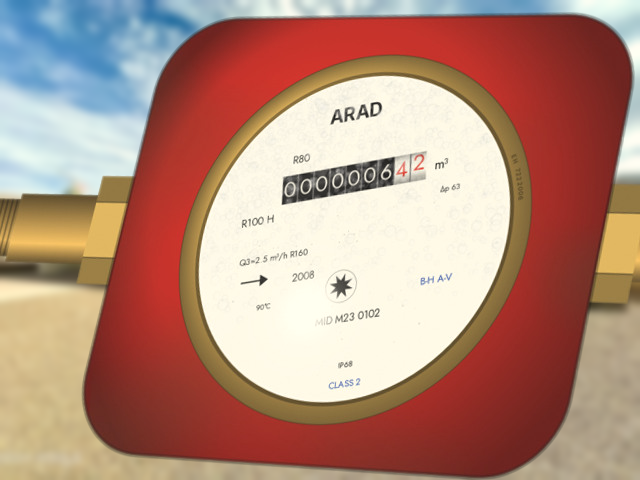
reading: 6.42 (m³)
